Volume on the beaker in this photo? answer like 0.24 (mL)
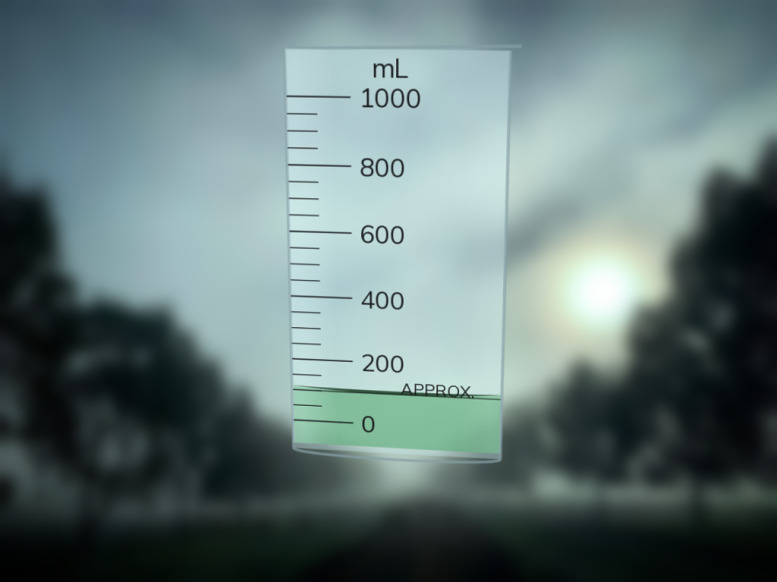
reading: 100 (mL)
